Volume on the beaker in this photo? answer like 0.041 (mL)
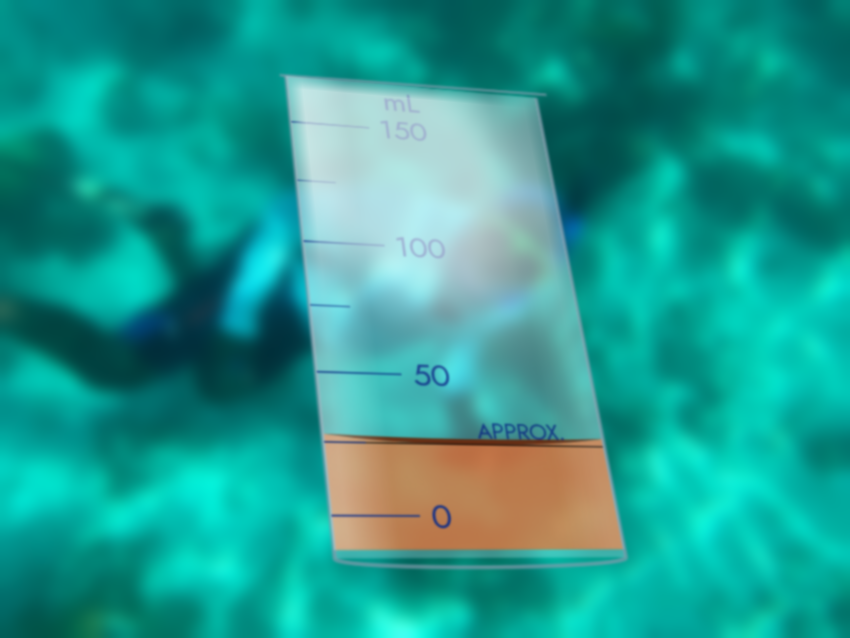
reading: 25 (mL)
